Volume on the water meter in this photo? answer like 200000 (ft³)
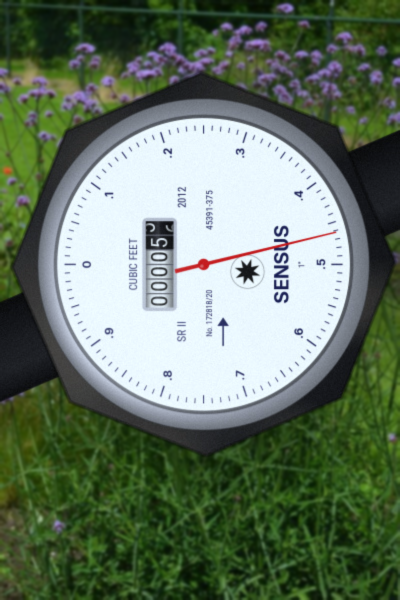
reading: 55.46 (ft³)
